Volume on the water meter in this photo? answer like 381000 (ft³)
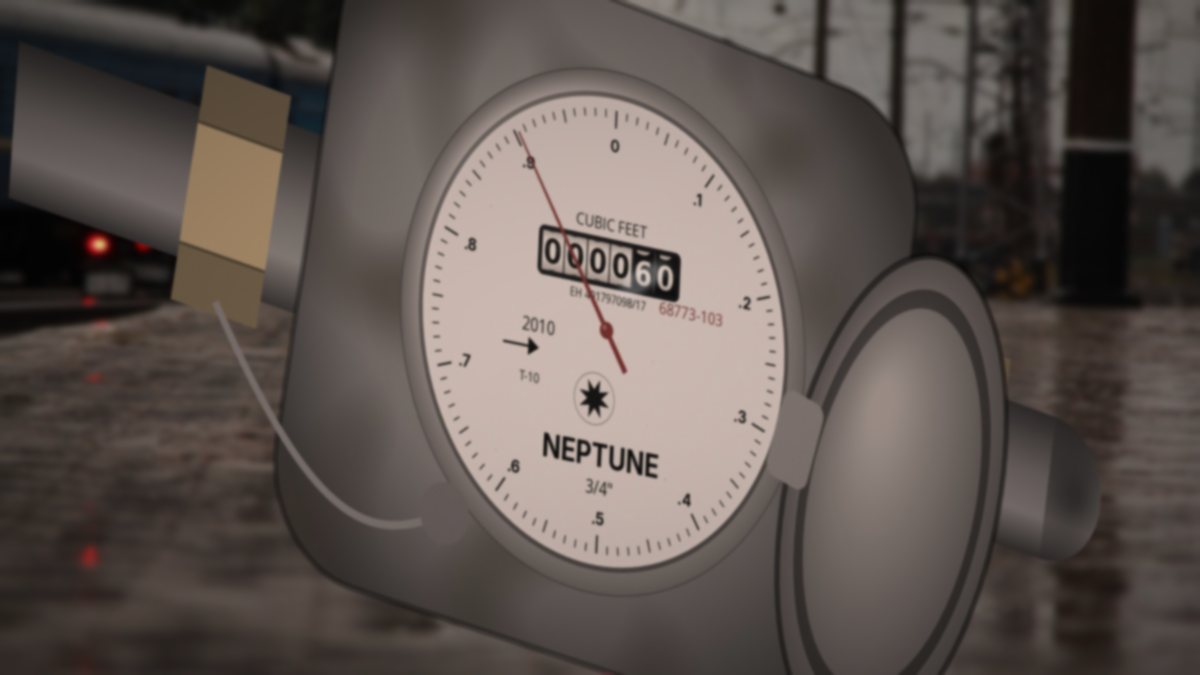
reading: 59.90 (ft³)
